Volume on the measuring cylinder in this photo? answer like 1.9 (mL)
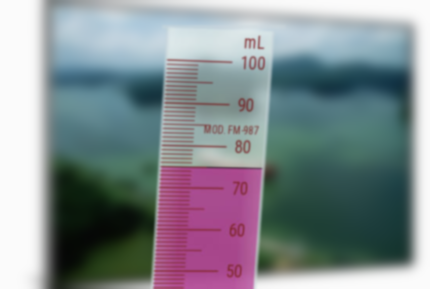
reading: 75 (mL)
